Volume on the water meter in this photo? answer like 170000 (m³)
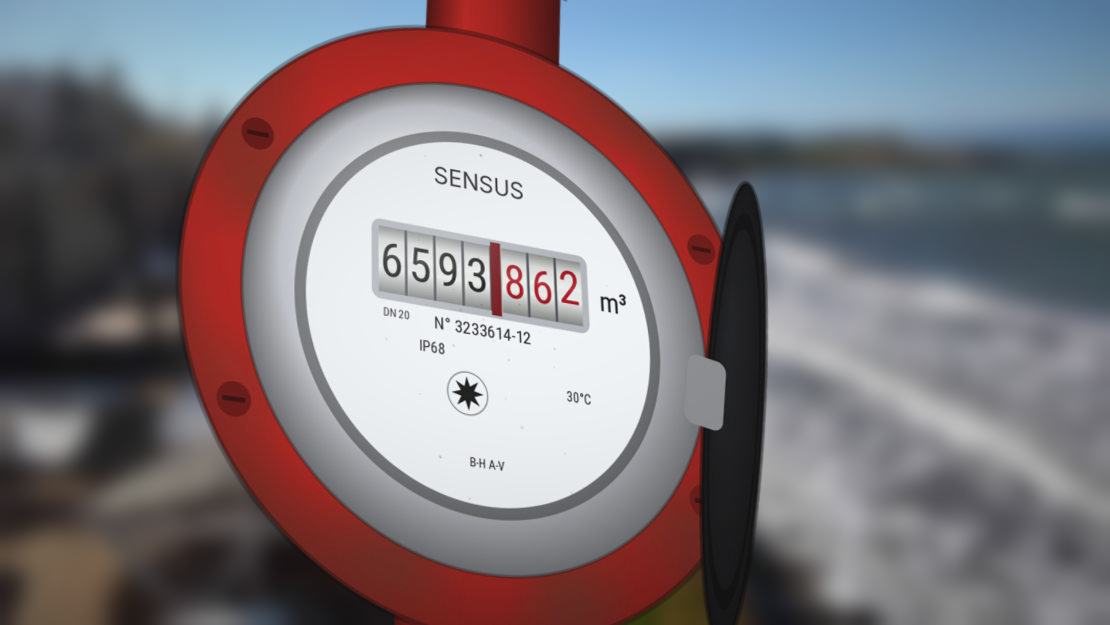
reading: 6593.862 (m³)
